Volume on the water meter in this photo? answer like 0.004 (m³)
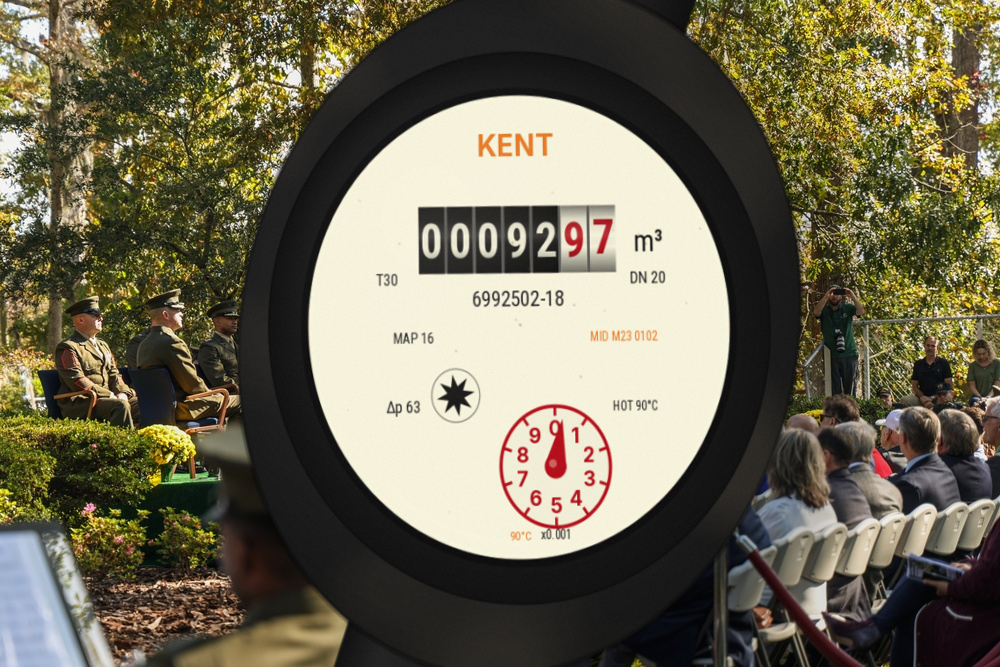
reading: 92.970 (m³)
